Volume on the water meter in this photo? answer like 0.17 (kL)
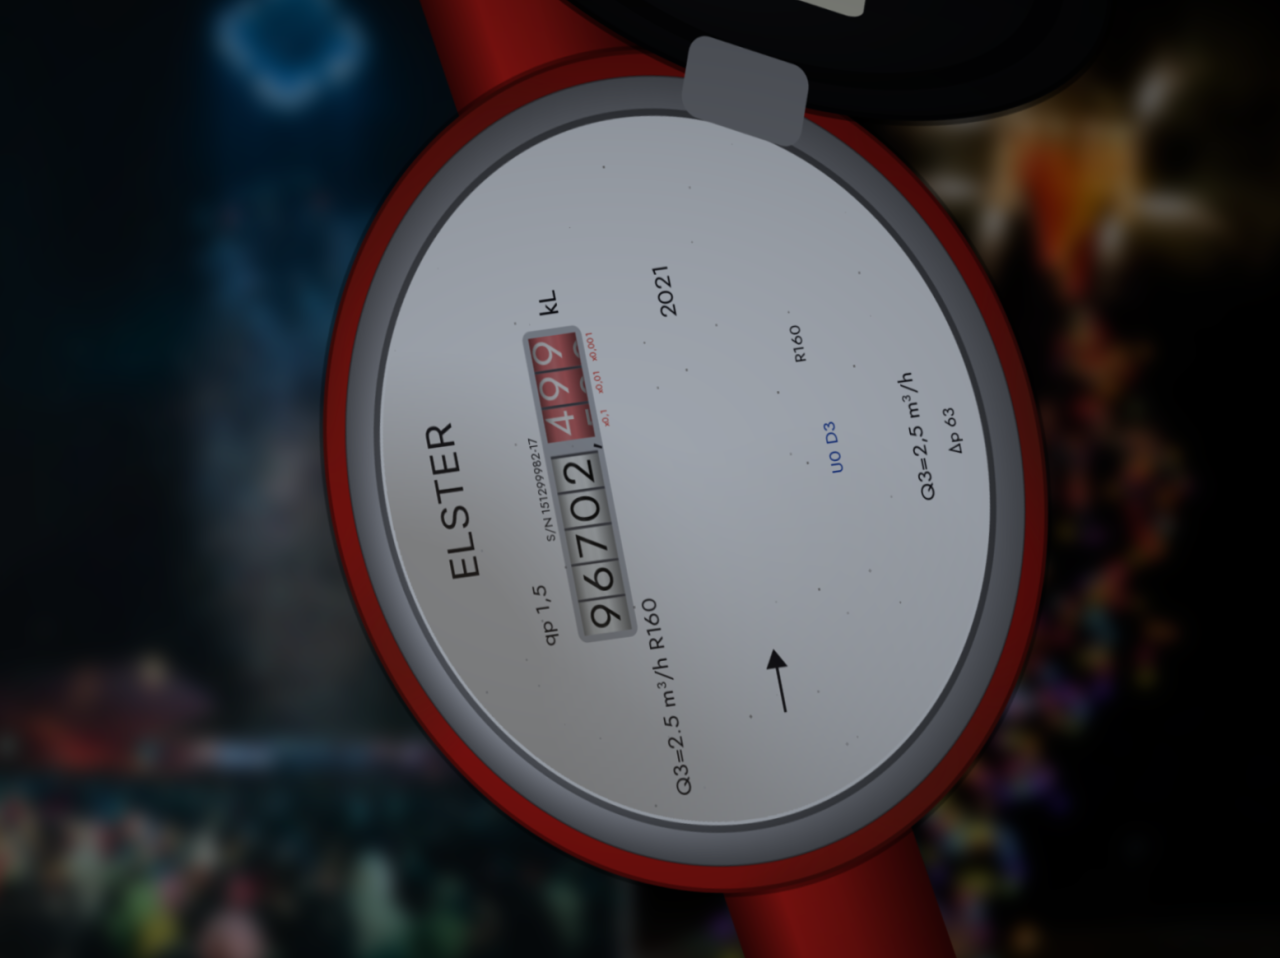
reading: 96702.499 (kL)
